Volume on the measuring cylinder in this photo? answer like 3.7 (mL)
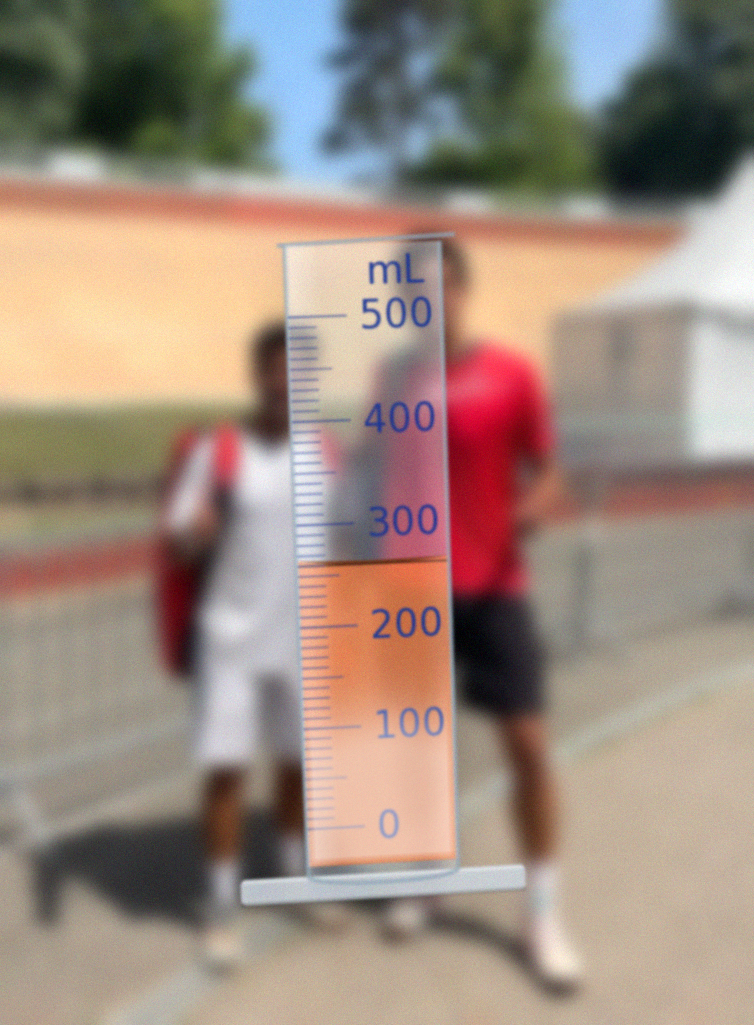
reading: 260 (mL)
